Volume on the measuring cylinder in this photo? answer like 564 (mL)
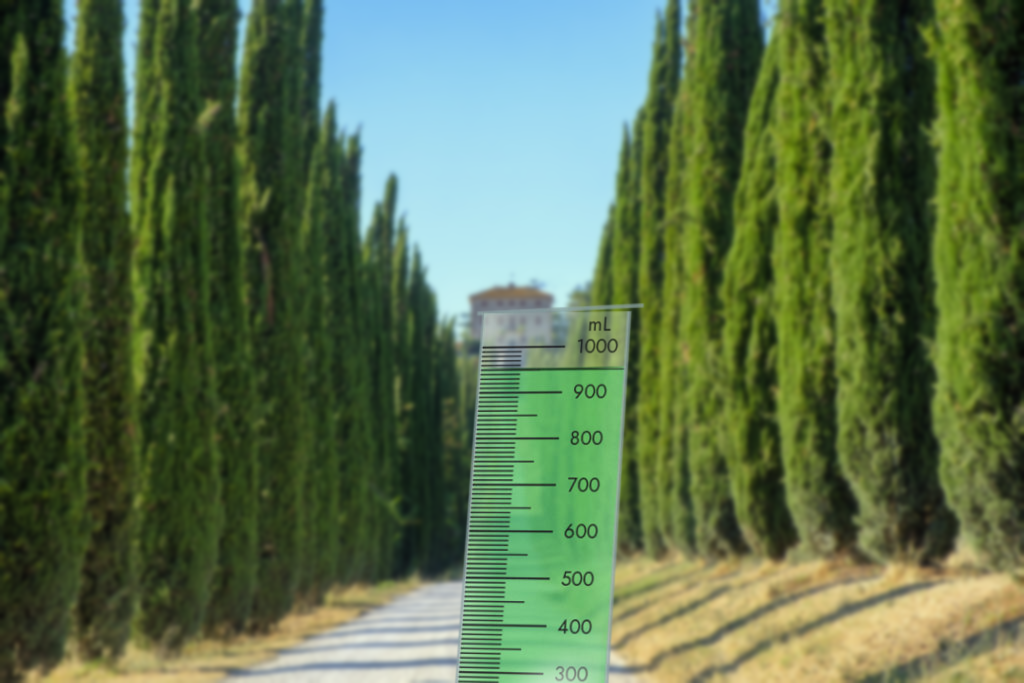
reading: 950 (mL)
